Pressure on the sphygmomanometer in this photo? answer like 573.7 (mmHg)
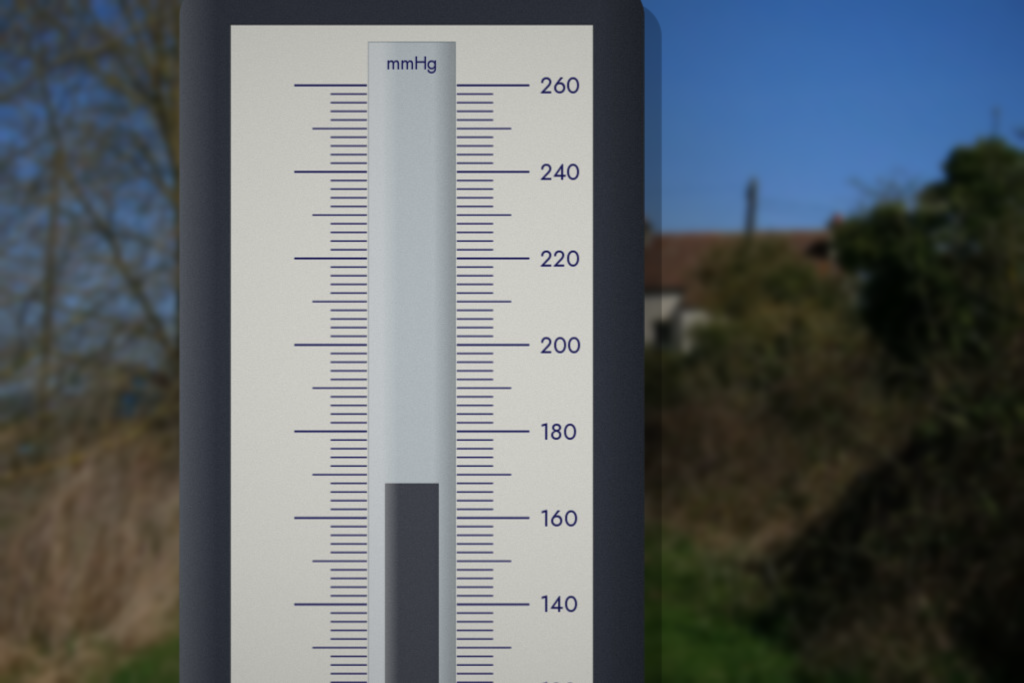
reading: 168 (mmHg)
